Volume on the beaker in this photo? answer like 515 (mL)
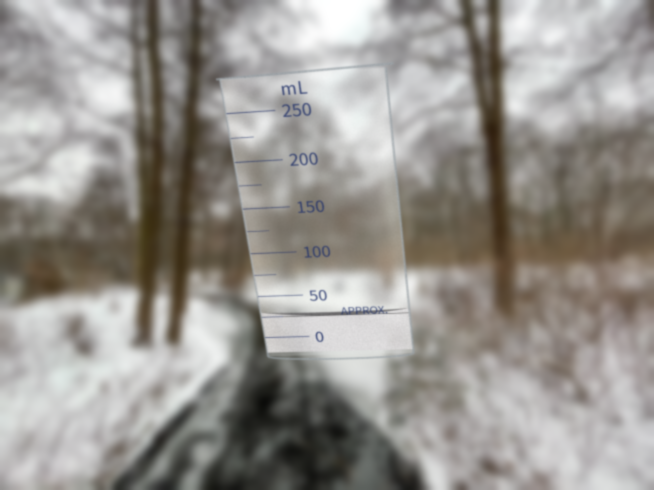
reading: 25 (mL)
